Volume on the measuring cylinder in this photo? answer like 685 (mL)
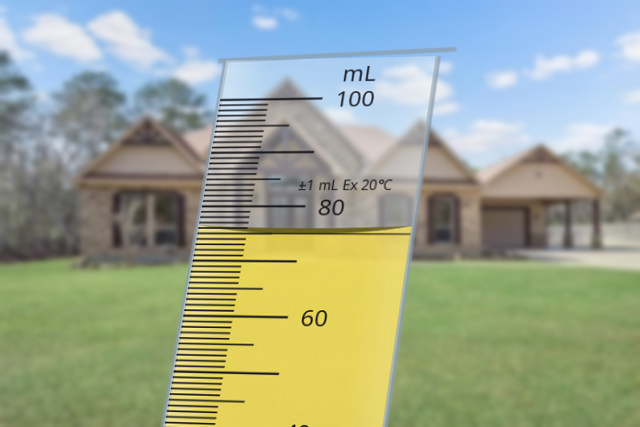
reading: 75 (mL)
